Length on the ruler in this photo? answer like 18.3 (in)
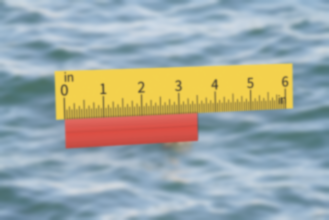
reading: 3.5 (in)
